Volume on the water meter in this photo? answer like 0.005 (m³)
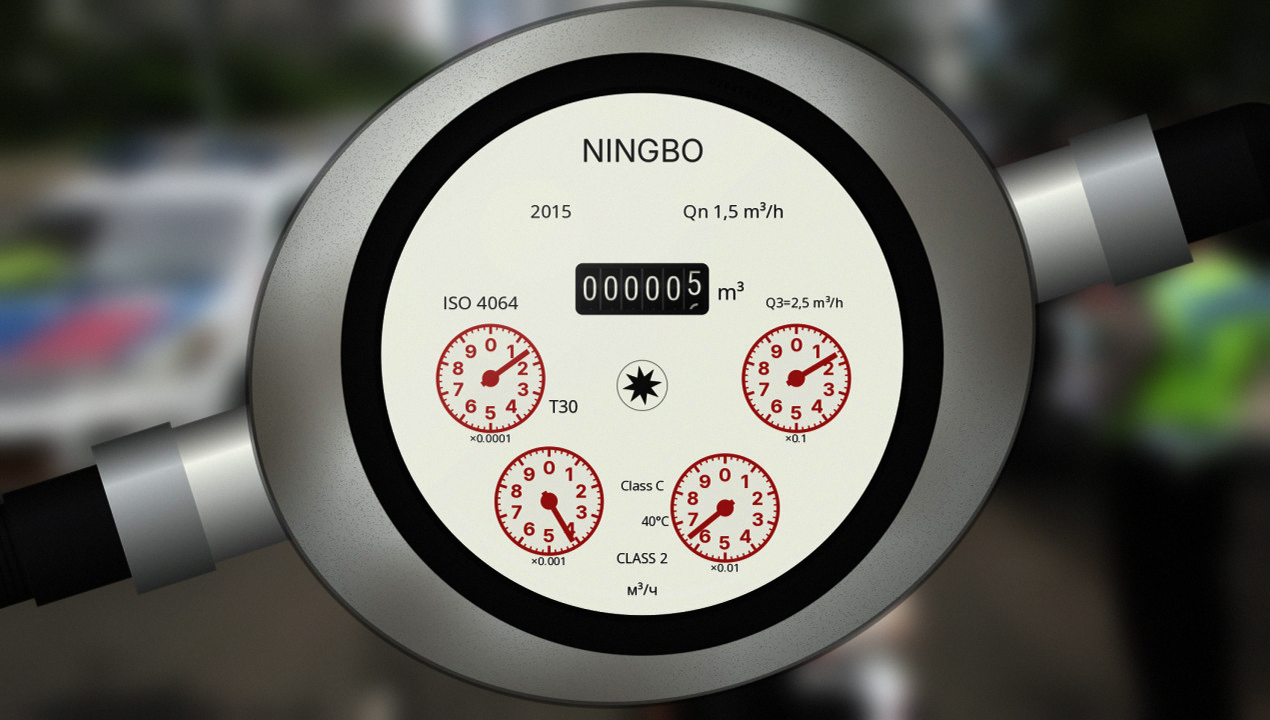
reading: 5.1641 (m³)
